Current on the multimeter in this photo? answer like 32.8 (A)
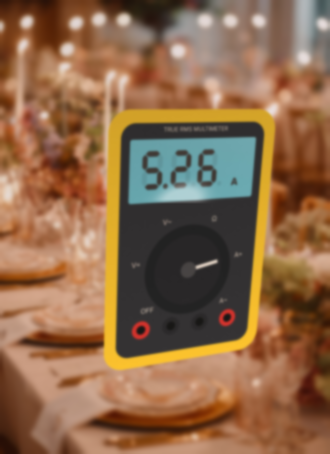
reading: 5.26 (A)
